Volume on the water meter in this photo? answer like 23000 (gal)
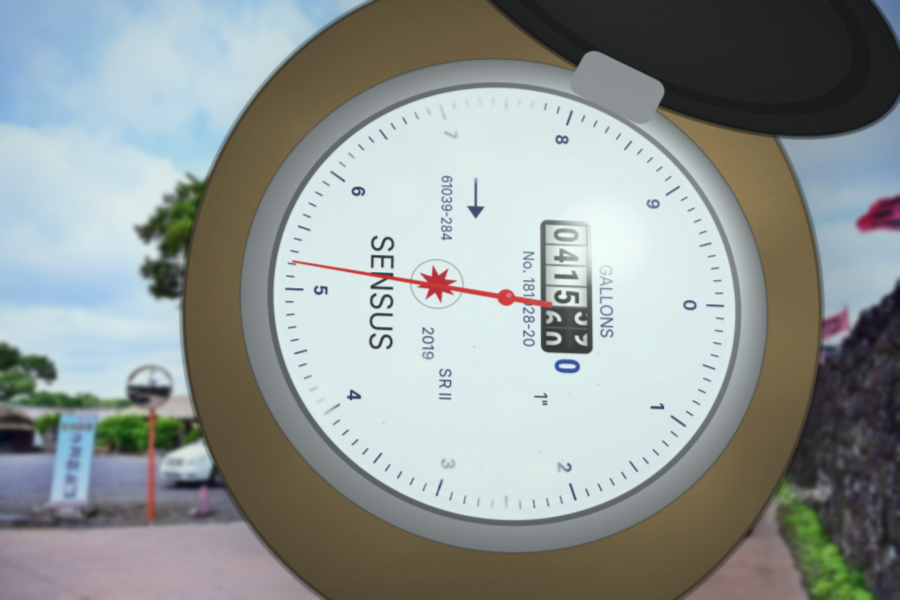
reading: 415595.2 (gal)
